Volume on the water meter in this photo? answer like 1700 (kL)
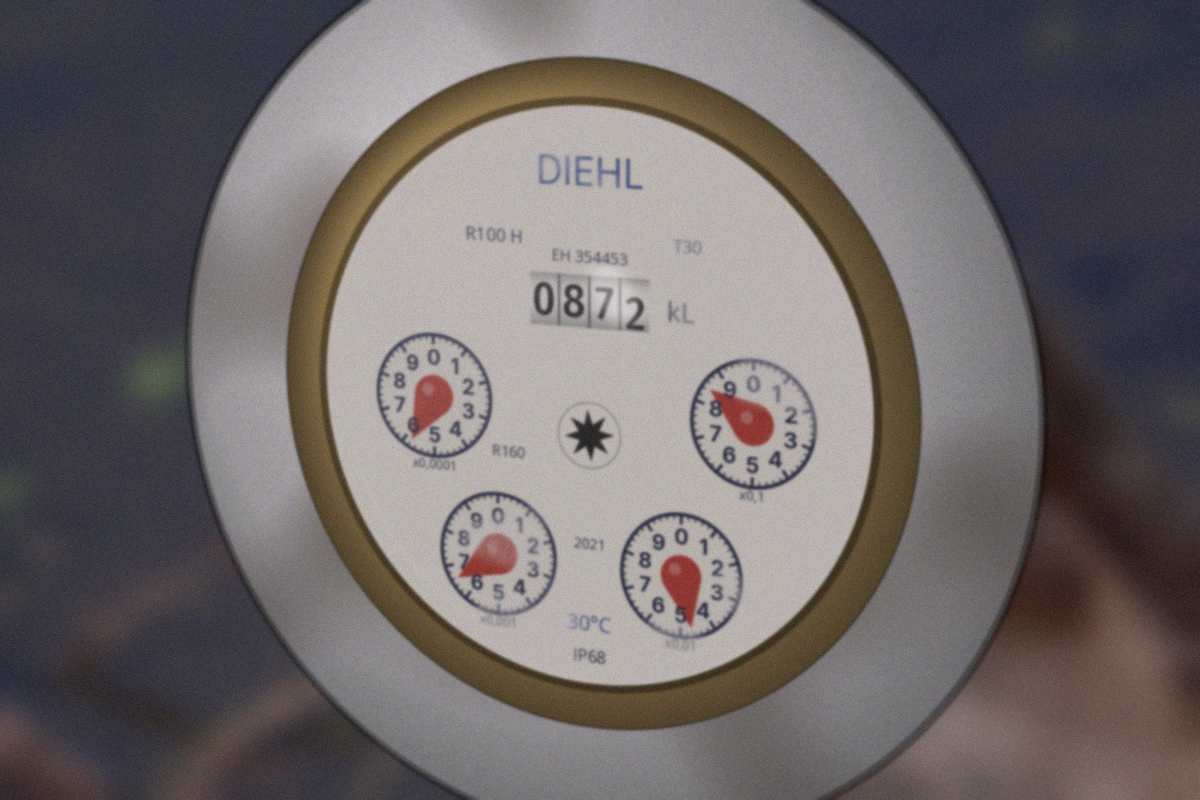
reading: 871.8465 (kL)
